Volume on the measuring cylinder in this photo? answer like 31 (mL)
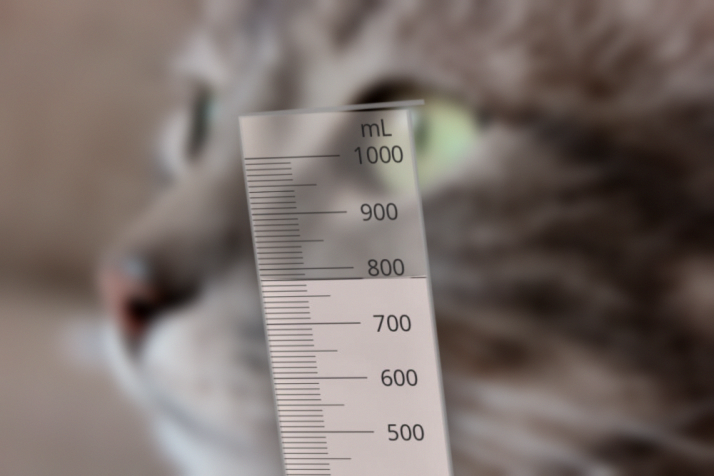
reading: 780 (mL)
